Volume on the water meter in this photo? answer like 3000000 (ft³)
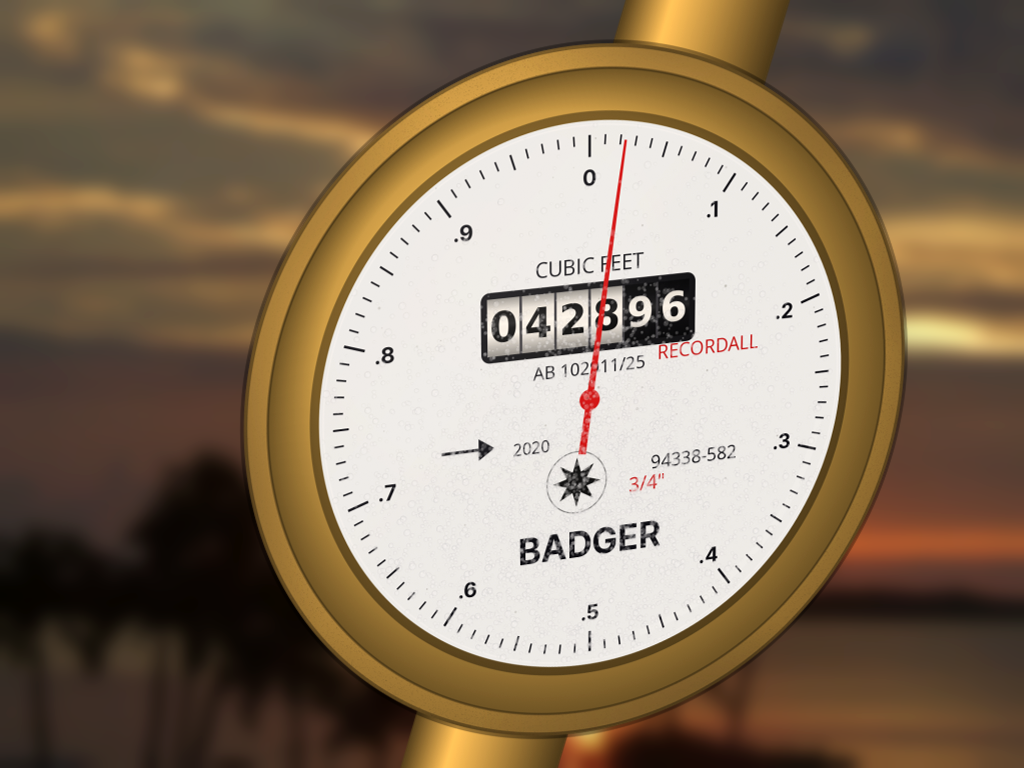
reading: 42896.02 (ft³)
